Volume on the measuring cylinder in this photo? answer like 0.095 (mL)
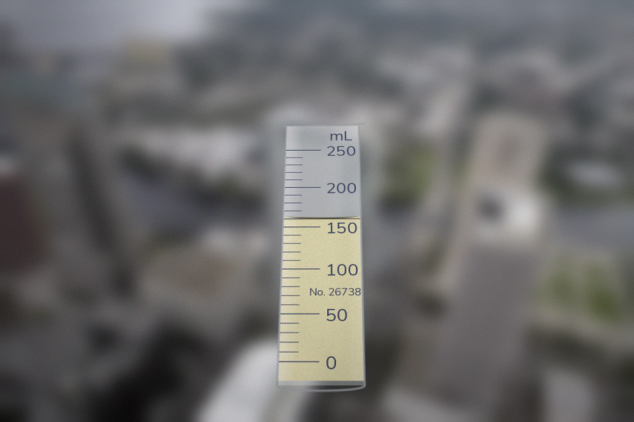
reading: 160 (mL)
